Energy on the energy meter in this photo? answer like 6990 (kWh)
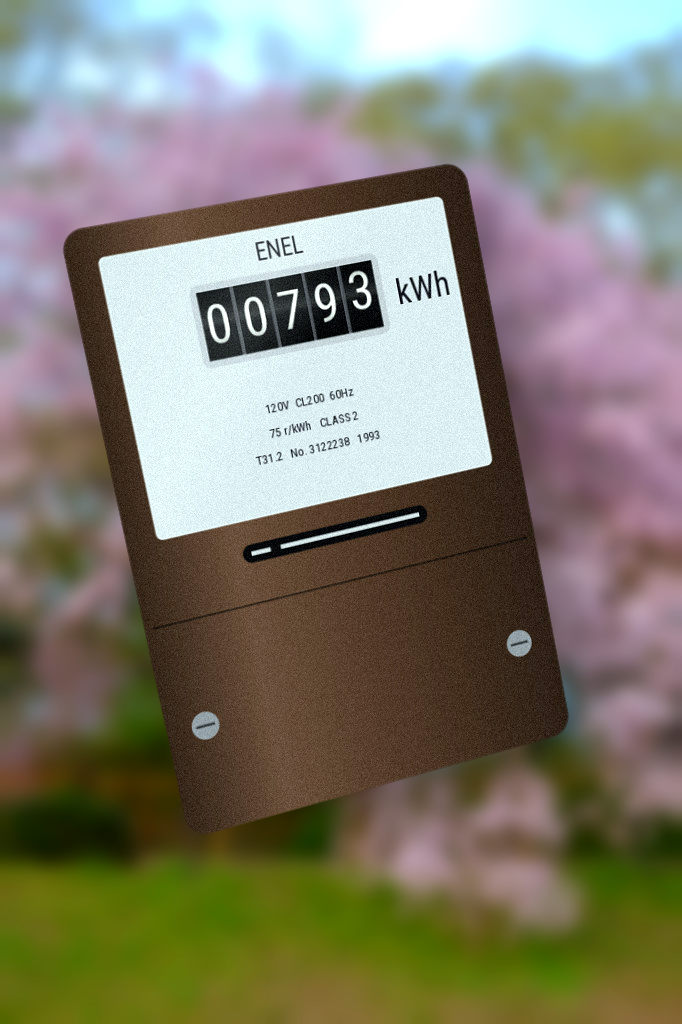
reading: 793 (kWh)
